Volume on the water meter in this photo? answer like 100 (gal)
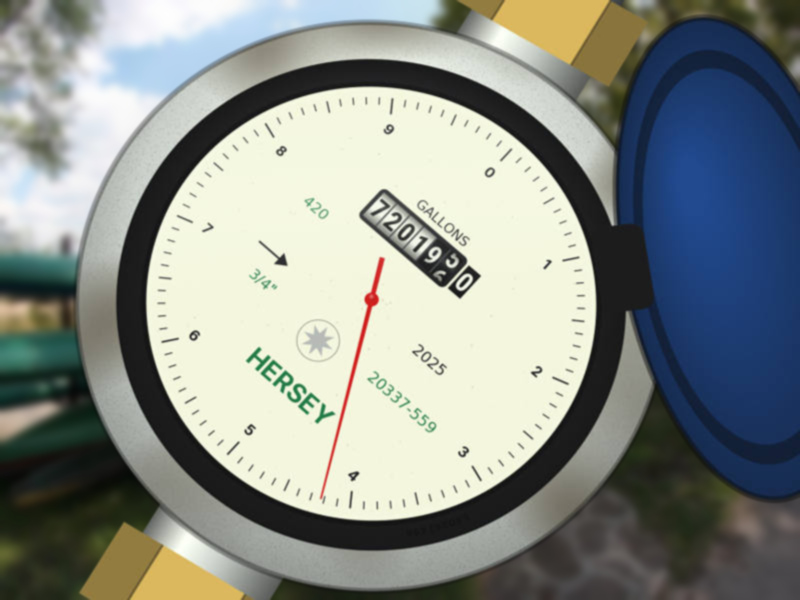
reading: 7201954.2 (gal)
